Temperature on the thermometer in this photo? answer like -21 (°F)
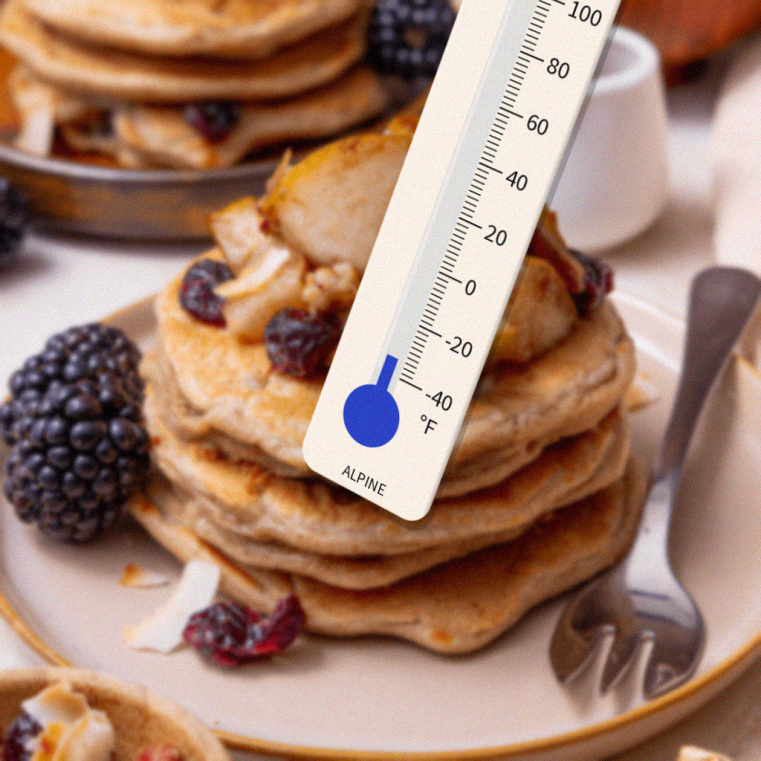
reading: -34 (°F)
